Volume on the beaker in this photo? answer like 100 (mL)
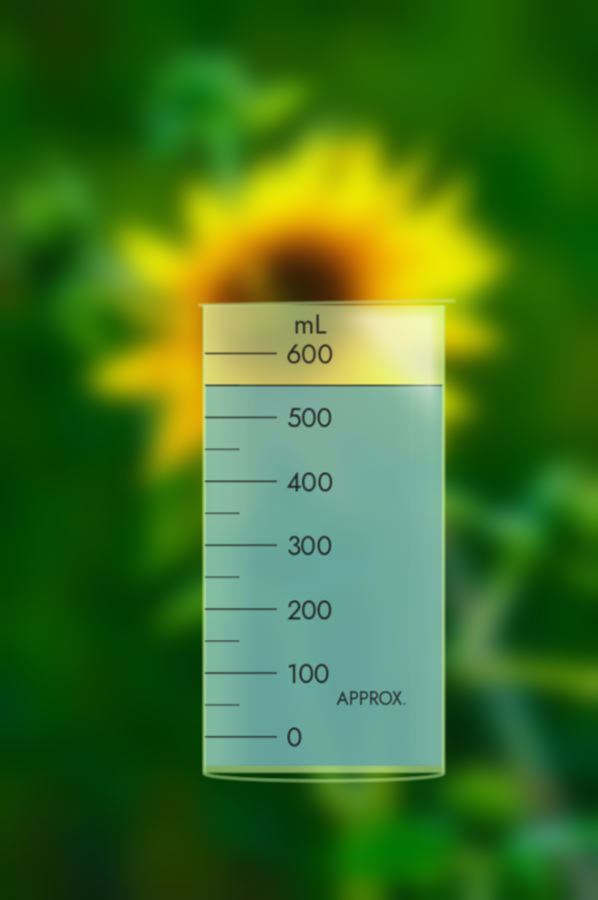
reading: 550 (mL)
